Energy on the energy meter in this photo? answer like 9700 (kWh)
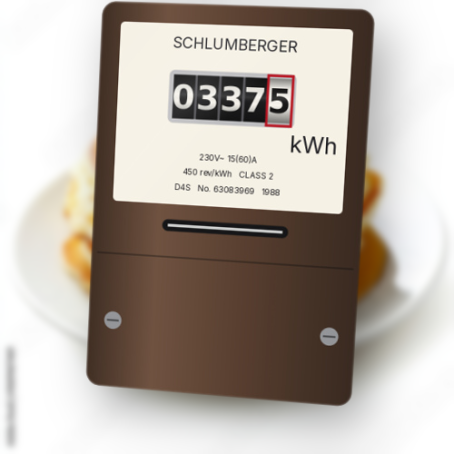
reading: 337.5 (kWh)
